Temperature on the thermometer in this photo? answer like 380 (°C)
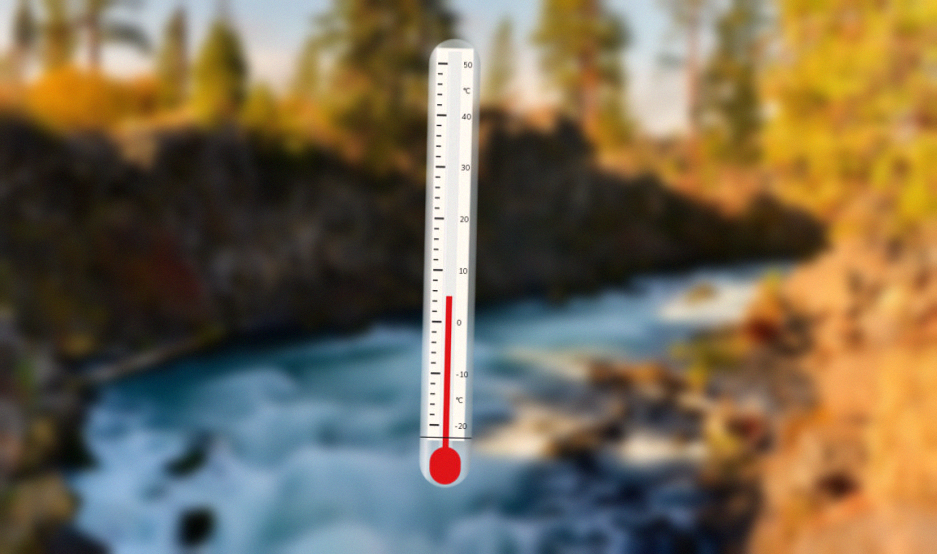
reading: 5 (°C)
